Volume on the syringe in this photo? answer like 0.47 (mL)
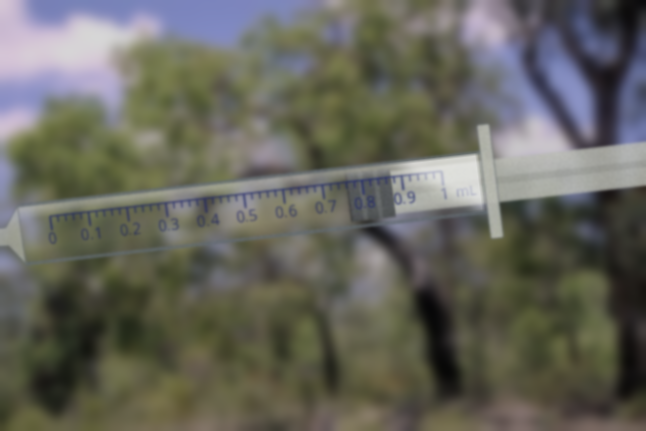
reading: 0.76 (mL)
